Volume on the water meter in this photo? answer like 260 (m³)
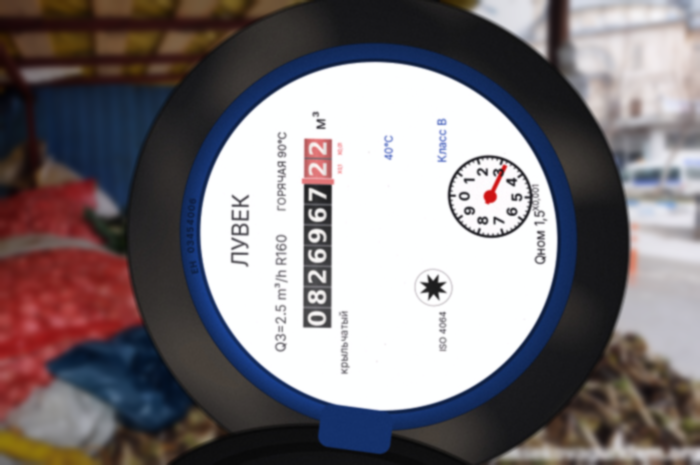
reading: 826967.223 (m³)
